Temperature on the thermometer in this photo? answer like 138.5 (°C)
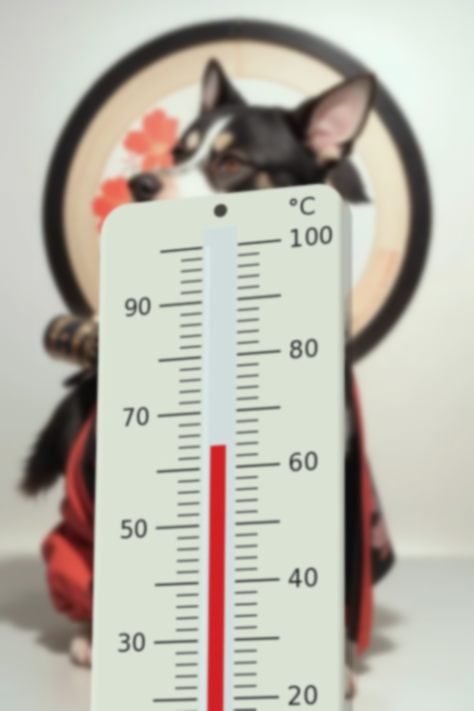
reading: 64 (°C)
